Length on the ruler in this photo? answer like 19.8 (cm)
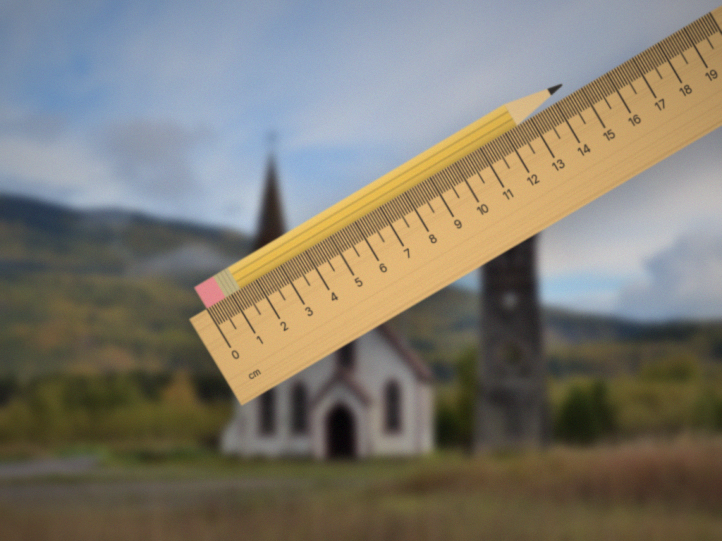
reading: 14.5 (cm)
